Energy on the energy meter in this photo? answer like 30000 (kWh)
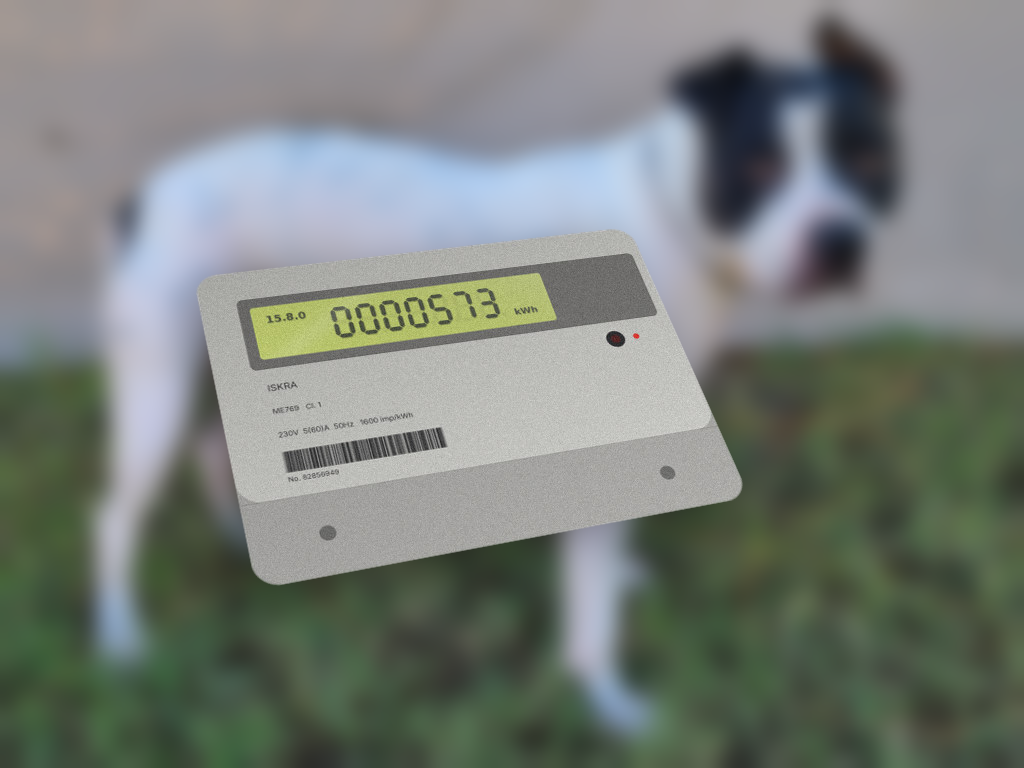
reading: 573 (kWh)
